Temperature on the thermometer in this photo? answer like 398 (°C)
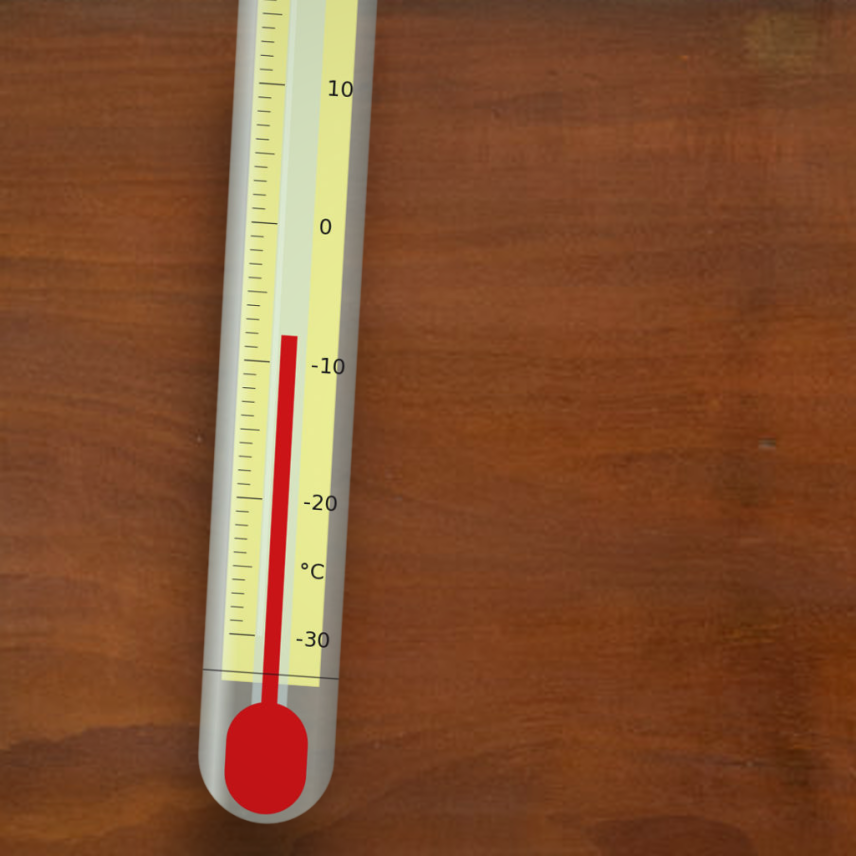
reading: -8 (°C)
